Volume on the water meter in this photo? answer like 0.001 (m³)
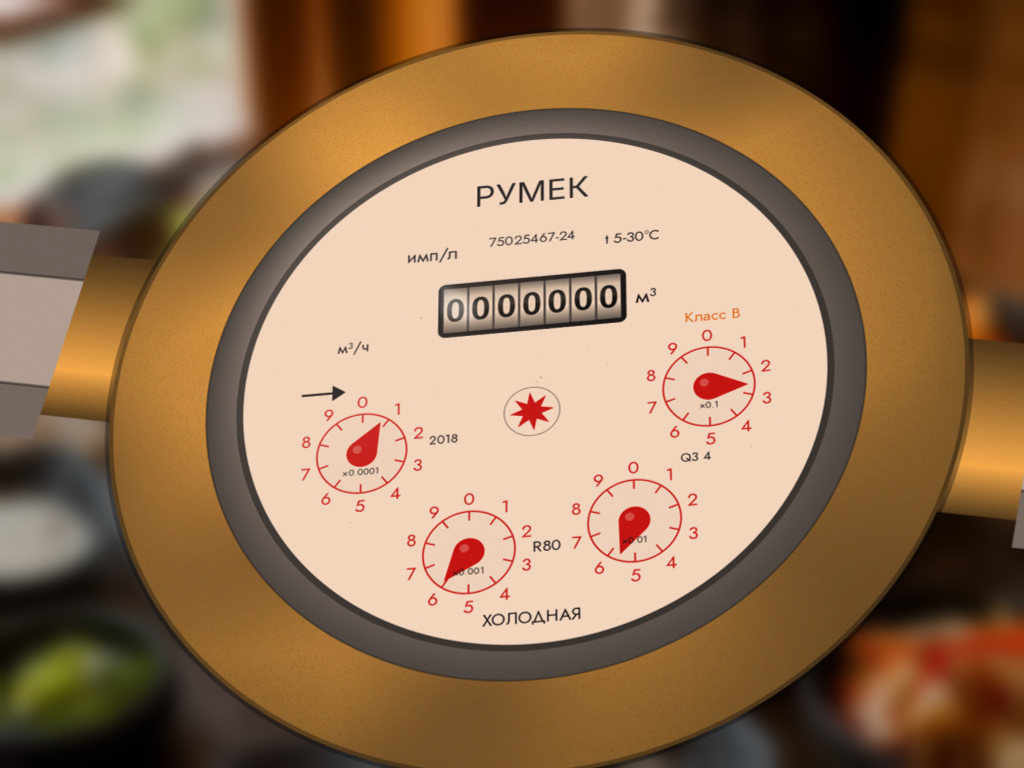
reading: 0.2560 (m³)
